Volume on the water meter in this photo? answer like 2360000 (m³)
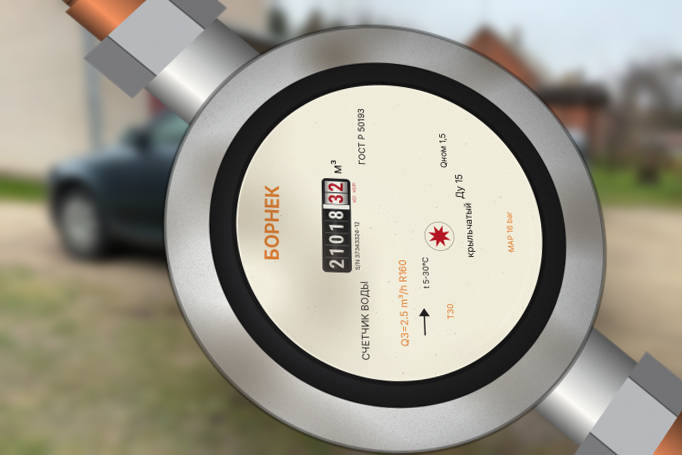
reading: 21018.32 (m³)
